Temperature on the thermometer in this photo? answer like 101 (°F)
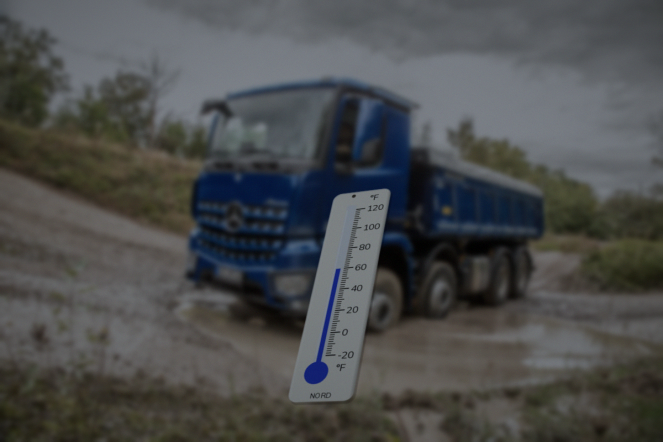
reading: 60 (°F)
